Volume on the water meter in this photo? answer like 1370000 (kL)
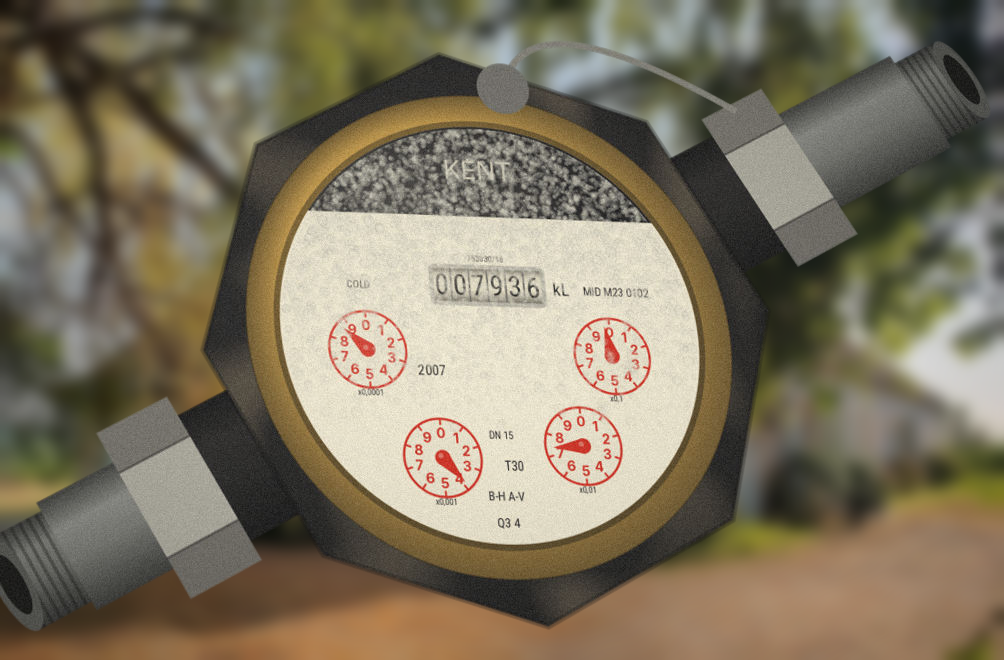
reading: 7935.9738 (kL)
